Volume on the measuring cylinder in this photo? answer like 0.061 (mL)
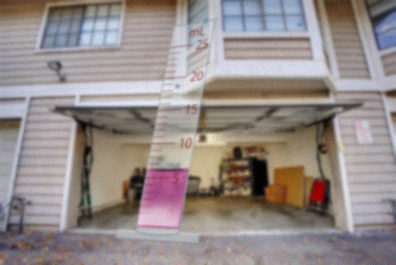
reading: 6 (mL)
